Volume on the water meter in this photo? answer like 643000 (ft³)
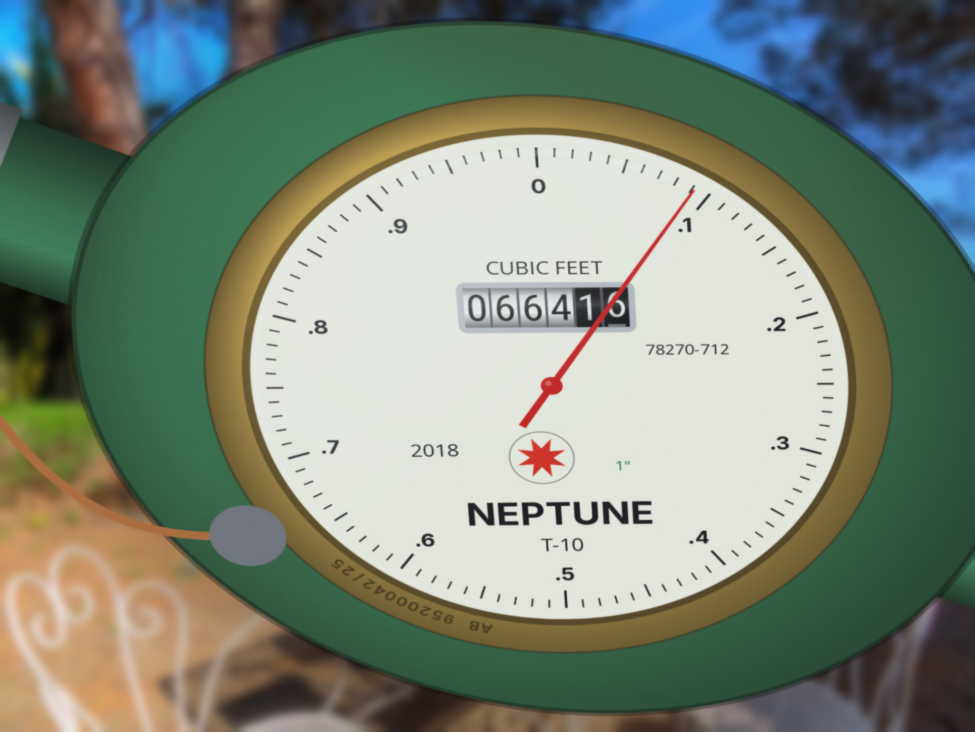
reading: 66416.09 (ft³)
